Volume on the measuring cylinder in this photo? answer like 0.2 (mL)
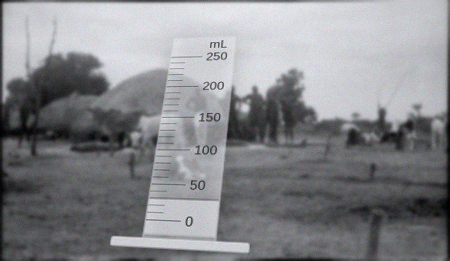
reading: 30 (mL)
